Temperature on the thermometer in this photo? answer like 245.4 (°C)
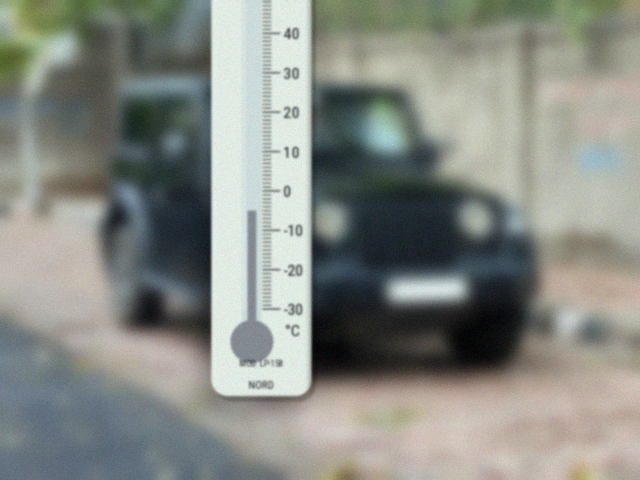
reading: -5 (°C)
